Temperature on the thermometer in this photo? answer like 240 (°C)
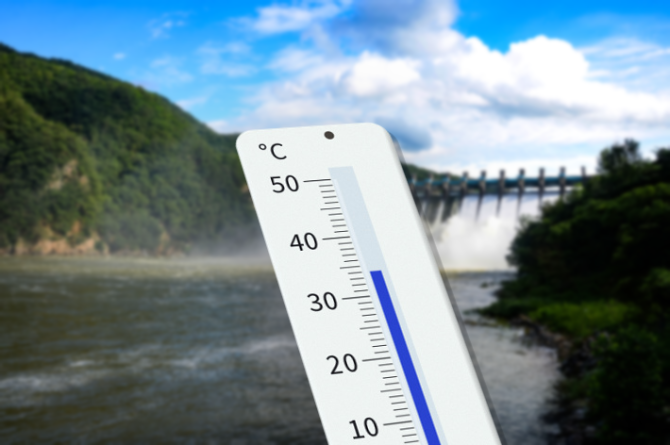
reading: 34 (°C)
